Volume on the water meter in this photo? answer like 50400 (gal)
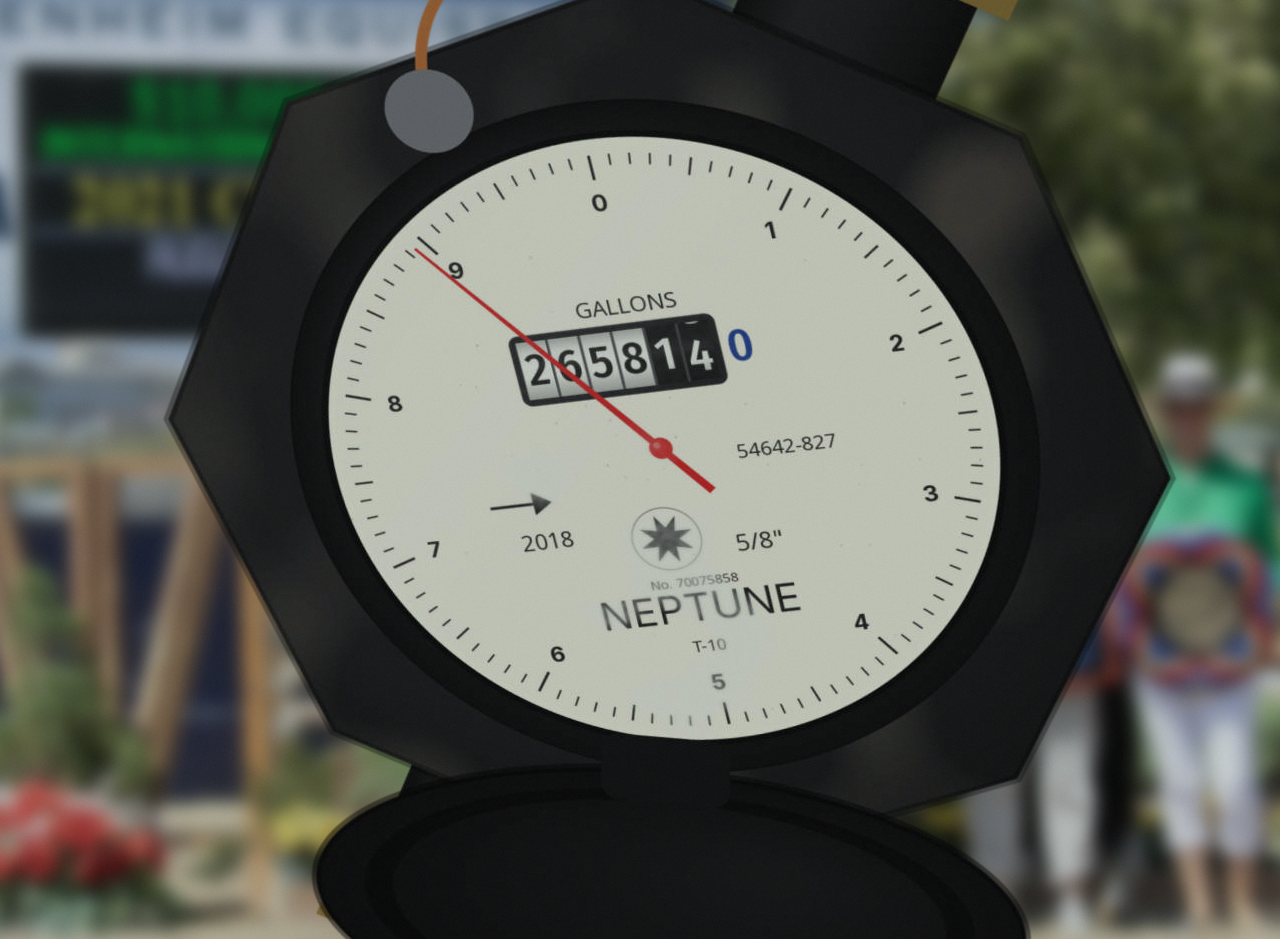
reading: 2658138.9 (gal)
